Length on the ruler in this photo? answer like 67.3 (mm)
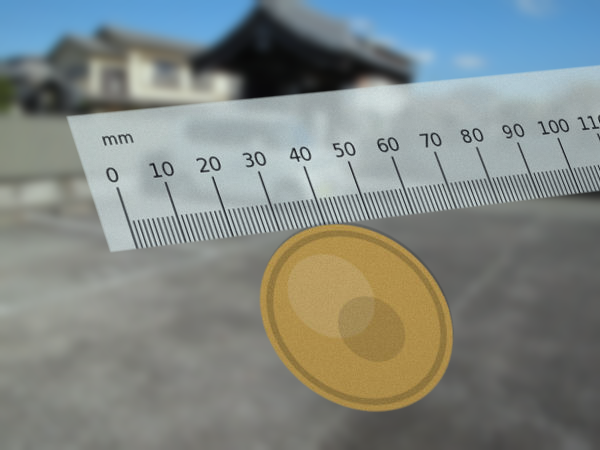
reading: 40 (mm)
